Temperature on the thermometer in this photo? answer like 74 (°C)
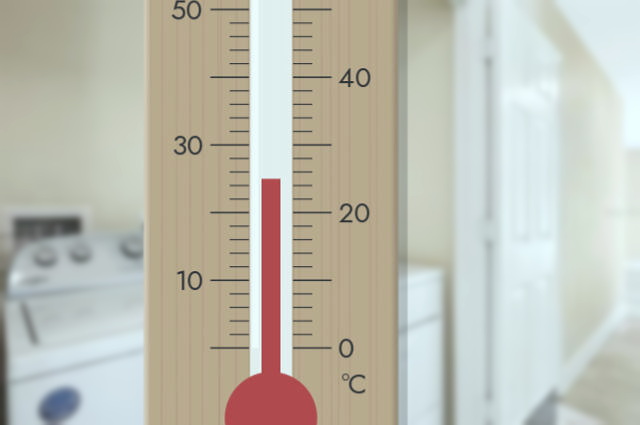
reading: 25 (°C)
